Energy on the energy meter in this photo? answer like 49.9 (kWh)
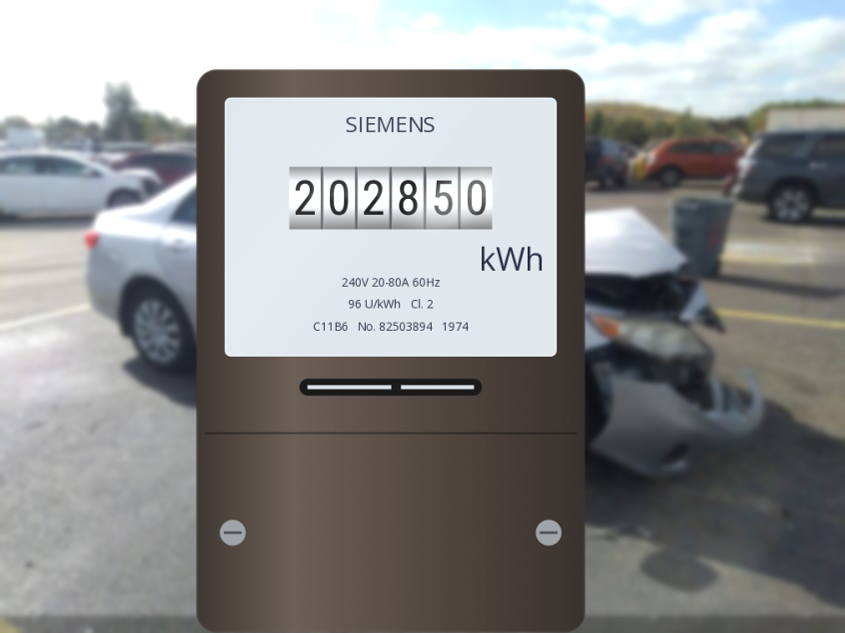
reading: 202850 (kWh)
